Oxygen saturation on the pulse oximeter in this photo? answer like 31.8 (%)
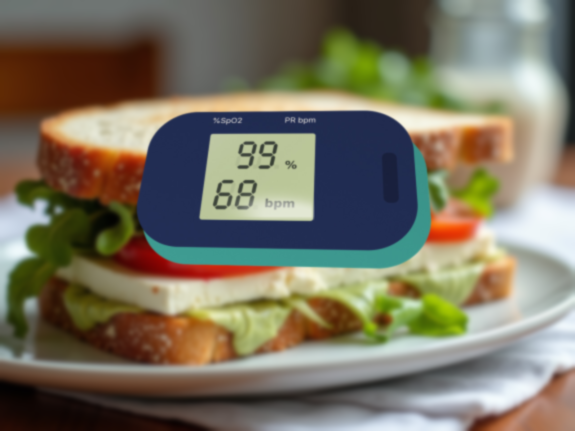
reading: 99 (%)
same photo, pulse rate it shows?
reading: 68 (bpm)
